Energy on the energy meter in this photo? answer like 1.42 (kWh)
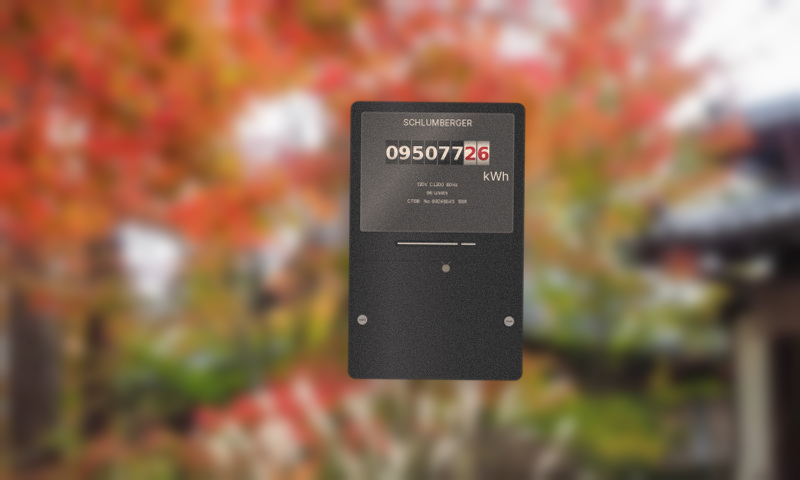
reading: 95077.26 (kWh)
